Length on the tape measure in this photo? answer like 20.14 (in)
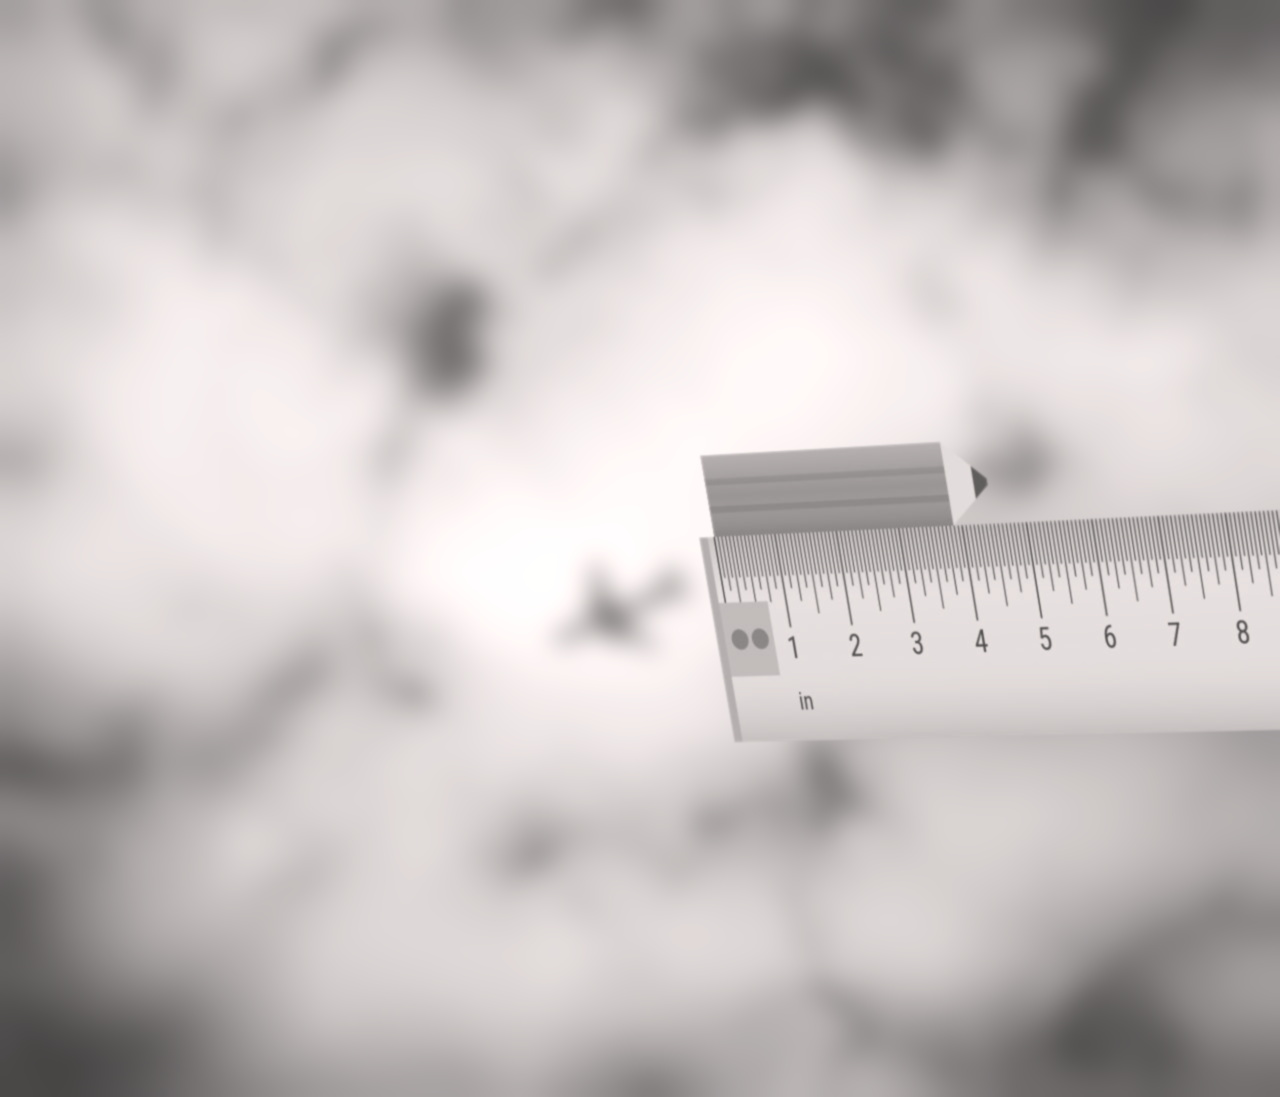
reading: 4.5 (in)
